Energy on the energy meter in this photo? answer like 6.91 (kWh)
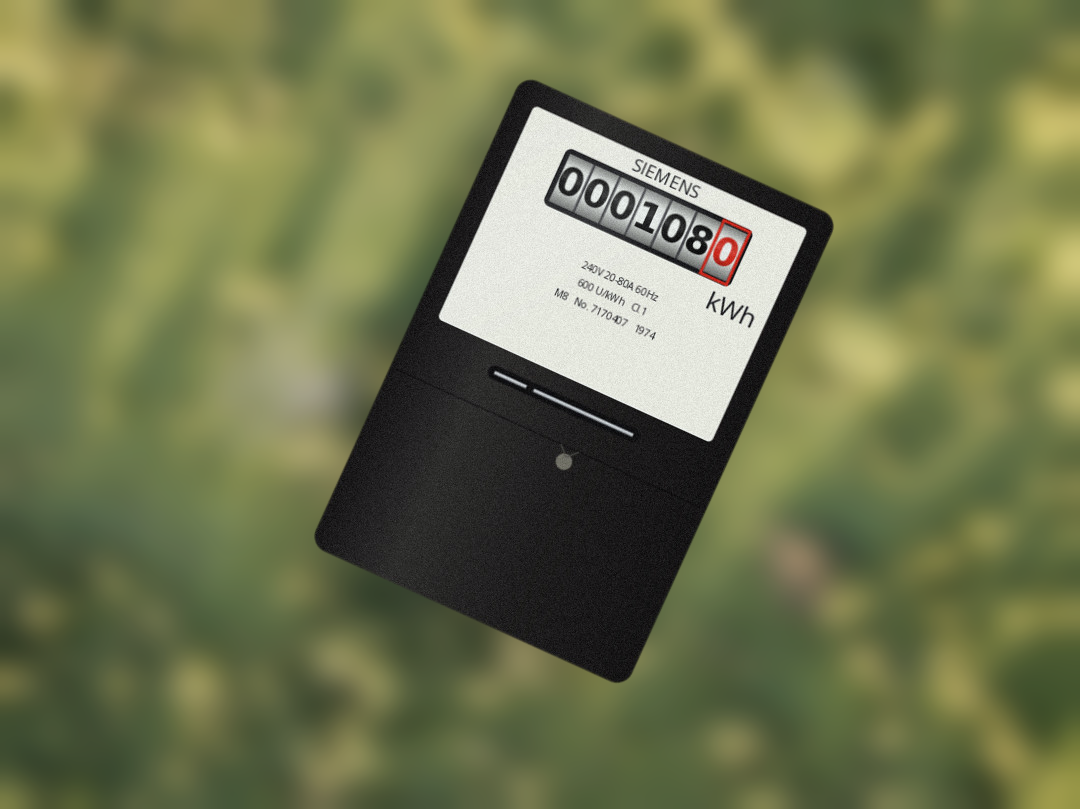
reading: 108.0 (kWh)
